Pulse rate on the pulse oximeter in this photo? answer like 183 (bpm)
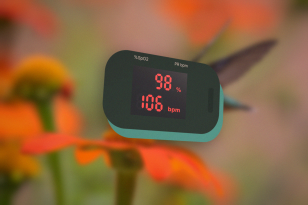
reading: 106 (bpm)
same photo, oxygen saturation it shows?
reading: 98 (%)
